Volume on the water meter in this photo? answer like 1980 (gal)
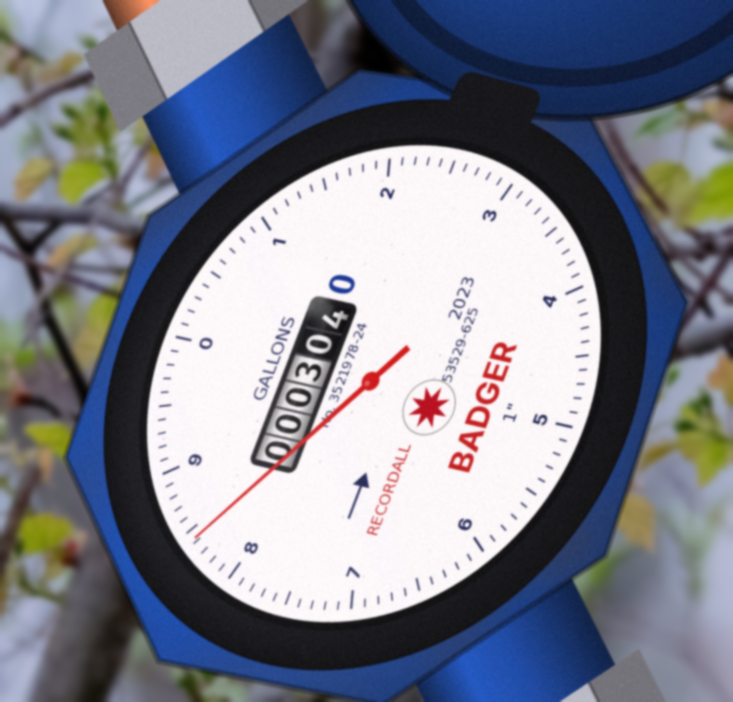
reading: 3038.4 (gal)
